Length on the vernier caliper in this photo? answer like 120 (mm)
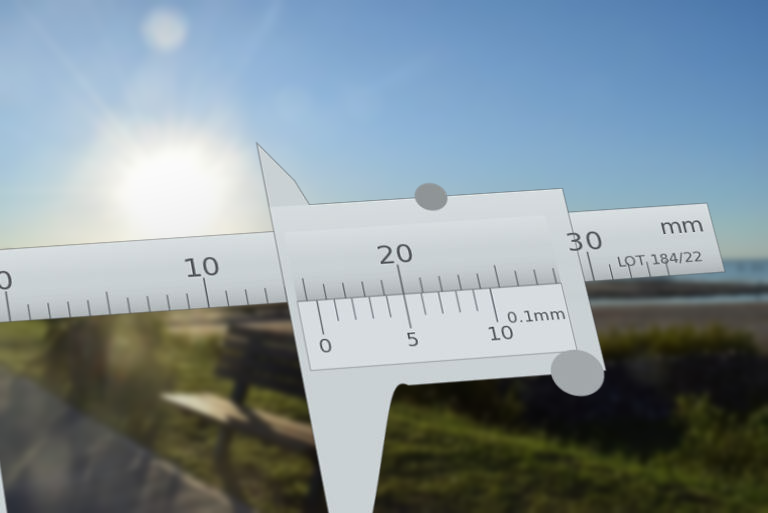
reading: 15.5 (mm)
